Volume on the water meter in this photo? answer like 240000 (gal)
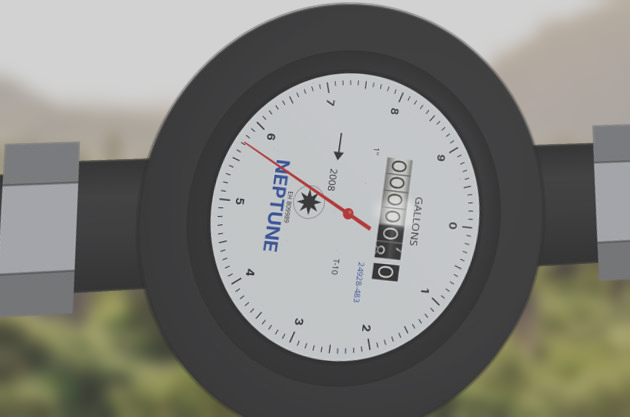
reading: 75.7 (gal)
